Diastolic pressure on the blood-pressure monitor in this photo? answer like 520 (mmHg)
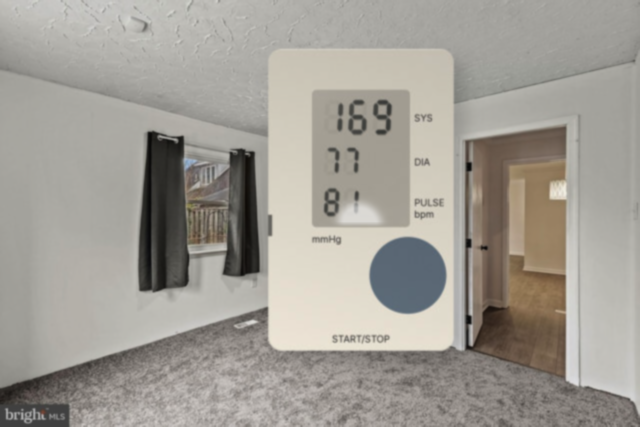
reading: 77 (mmHg)
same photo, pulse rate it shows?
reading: 81 (bpm)
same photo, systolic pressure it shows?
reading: 169 (mmHg)
